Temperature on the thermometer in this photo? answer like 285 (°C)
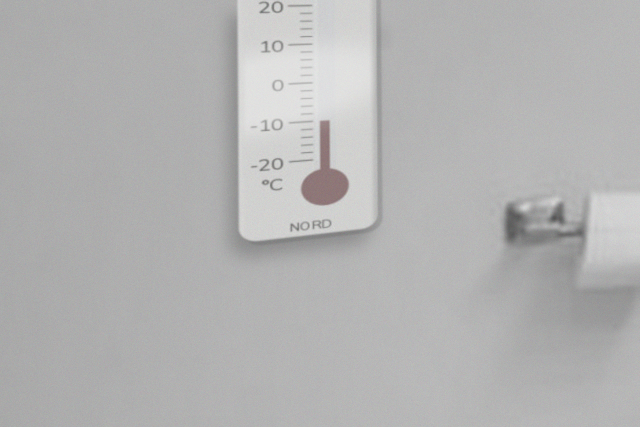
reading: -10 (°C)
